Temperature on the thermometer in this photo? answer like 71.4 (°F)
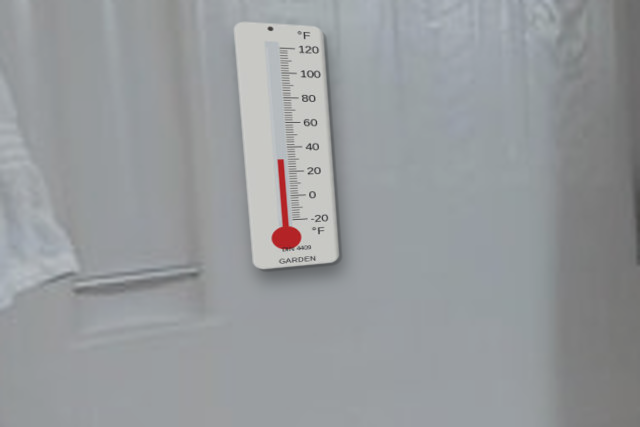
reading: 30 (°F)
